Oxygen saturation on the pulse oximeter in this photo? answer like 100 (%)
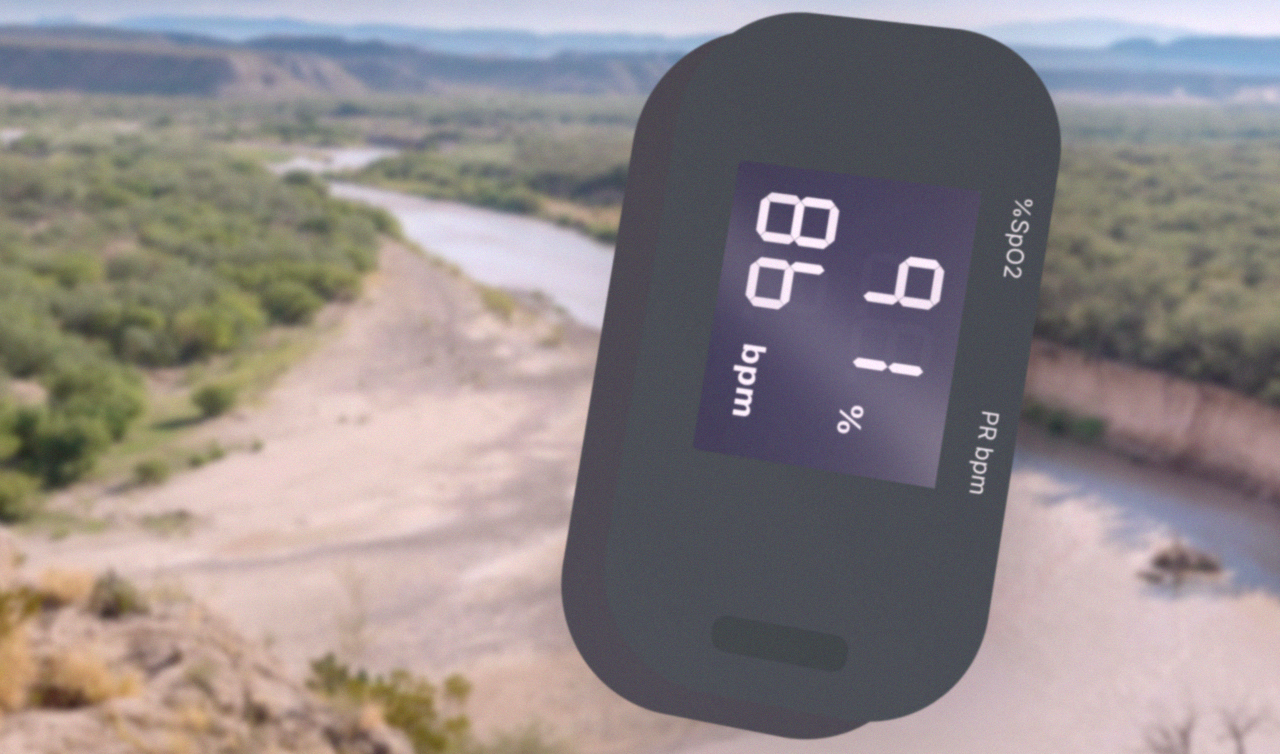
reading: 91 (%)
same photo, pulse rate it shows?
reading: 86 (bpm)
